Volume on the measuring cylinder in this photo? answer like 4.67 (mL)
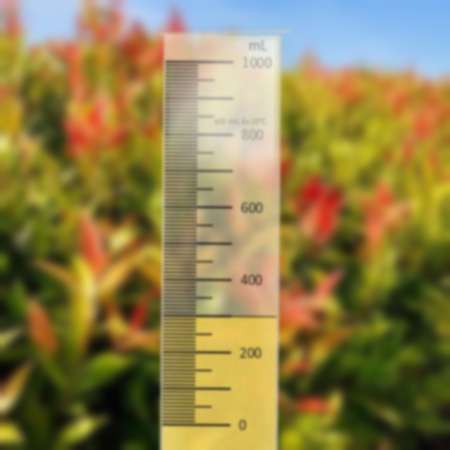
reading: 300 (mL)
